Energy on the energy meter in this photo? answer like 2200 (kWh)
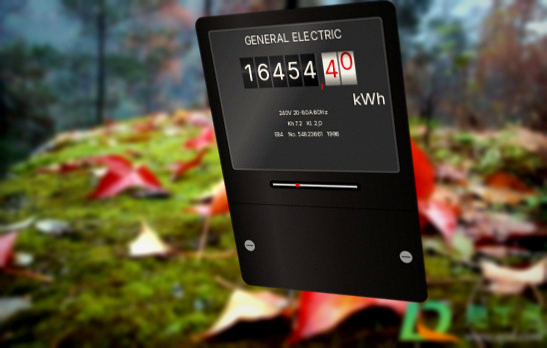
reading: 16454.40 (kWh)
